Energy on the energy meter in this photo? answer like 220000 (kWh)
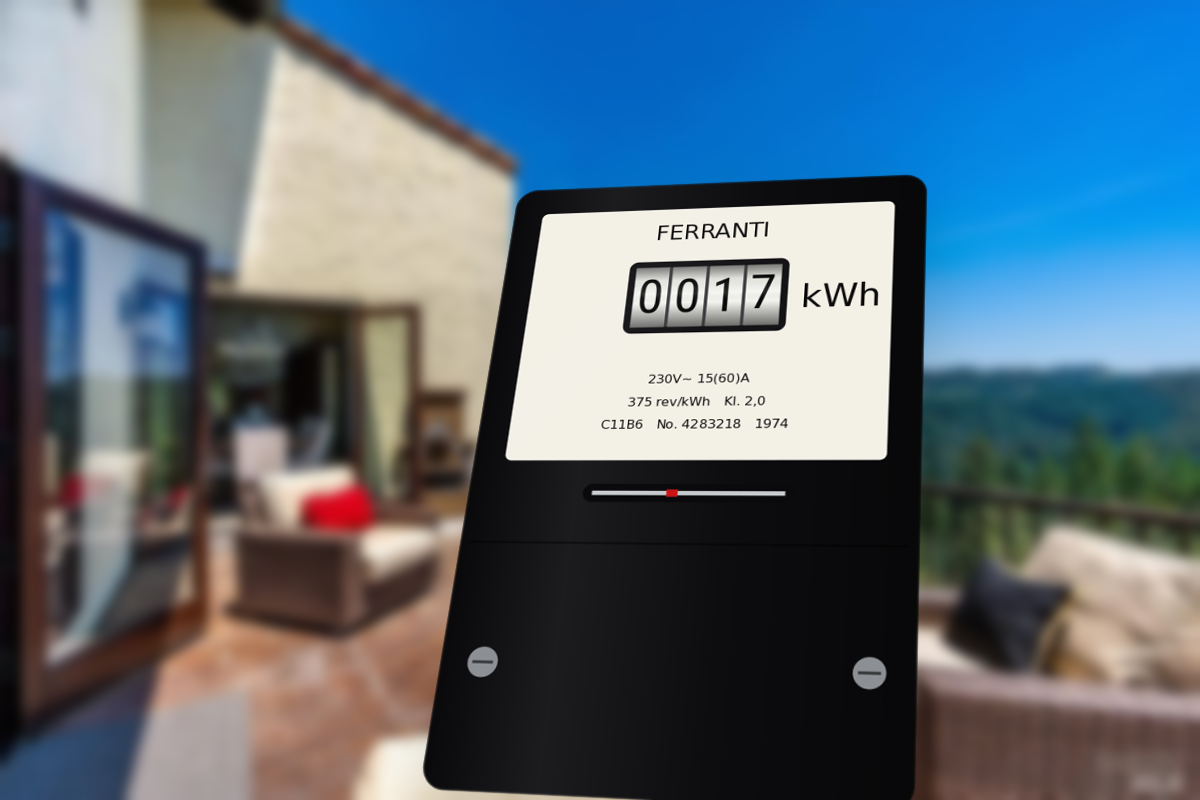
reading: 17 (kWh)
